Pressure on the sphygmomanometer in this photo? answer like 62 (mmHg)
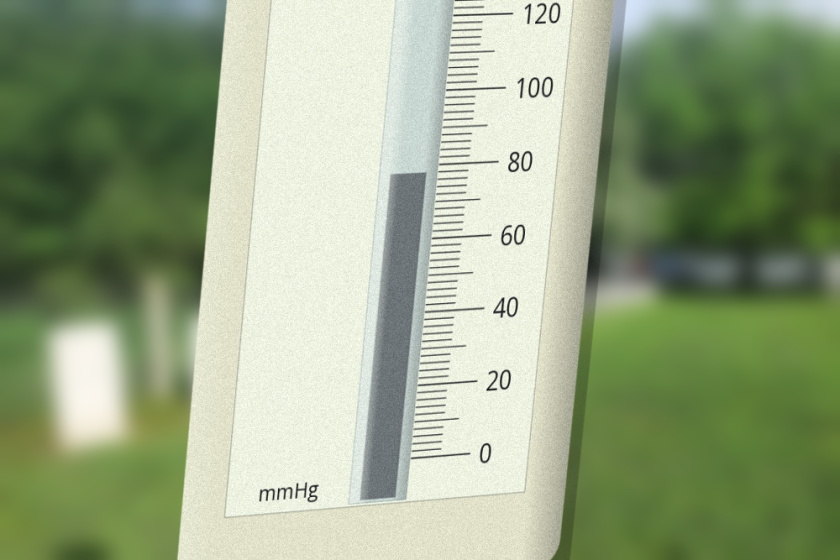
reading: 78 (mmHg)
